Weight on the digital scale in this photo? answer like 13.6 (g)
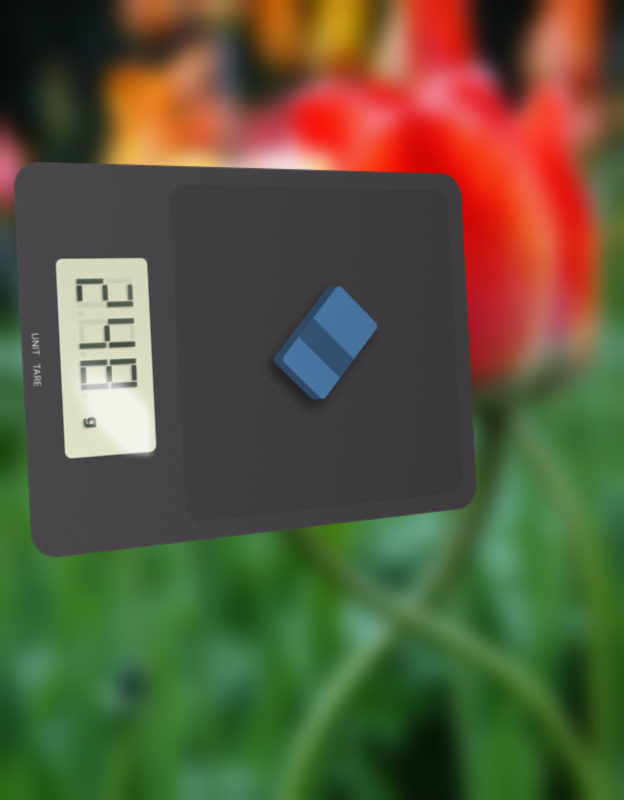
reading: 248 (g)
